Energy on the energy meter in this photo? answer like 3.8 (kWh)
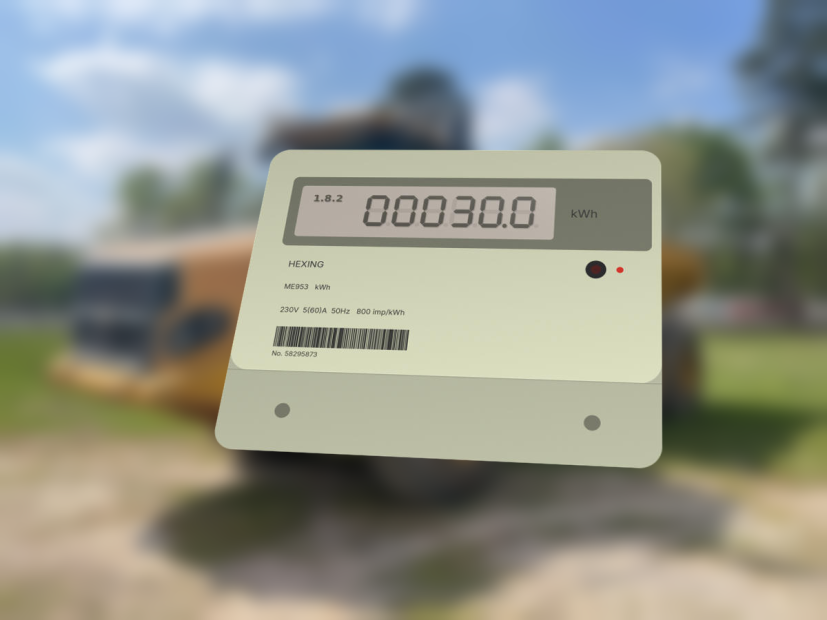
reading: 30.0 (kWh)
